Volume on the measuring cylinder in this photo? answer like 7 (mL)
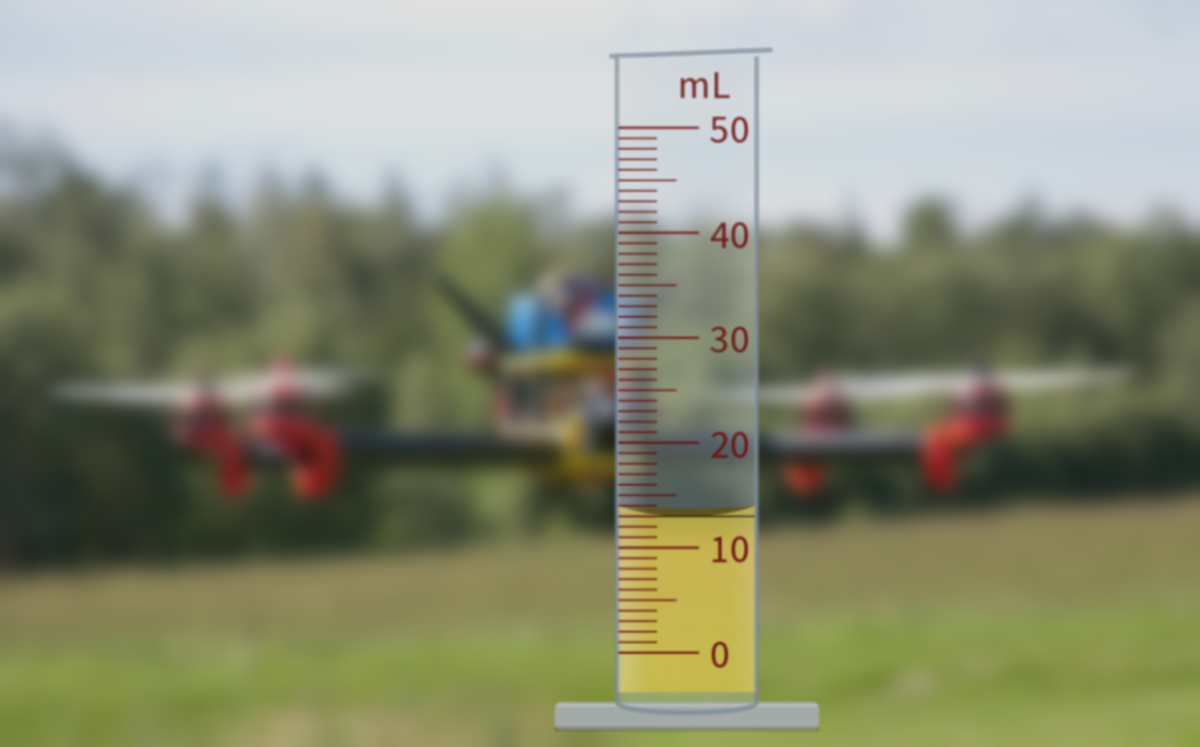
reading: 13 (mL)
